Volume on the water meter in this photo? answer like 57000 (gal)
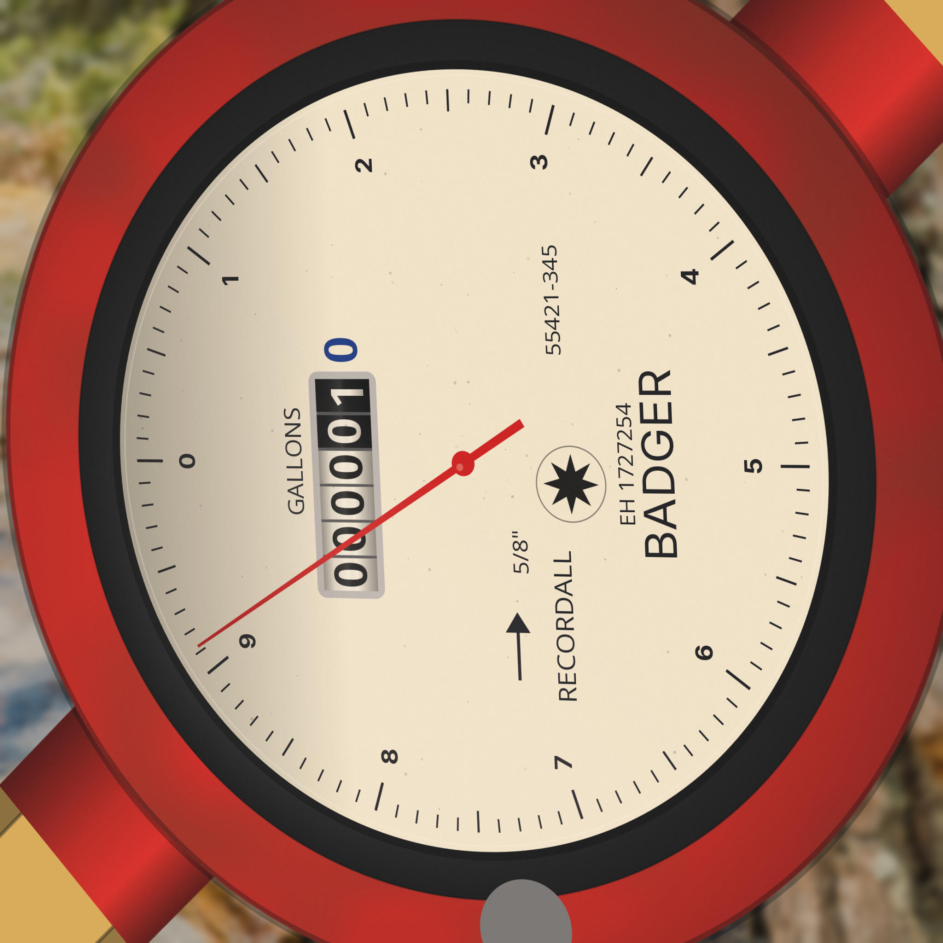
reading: 9.1 (gal)
